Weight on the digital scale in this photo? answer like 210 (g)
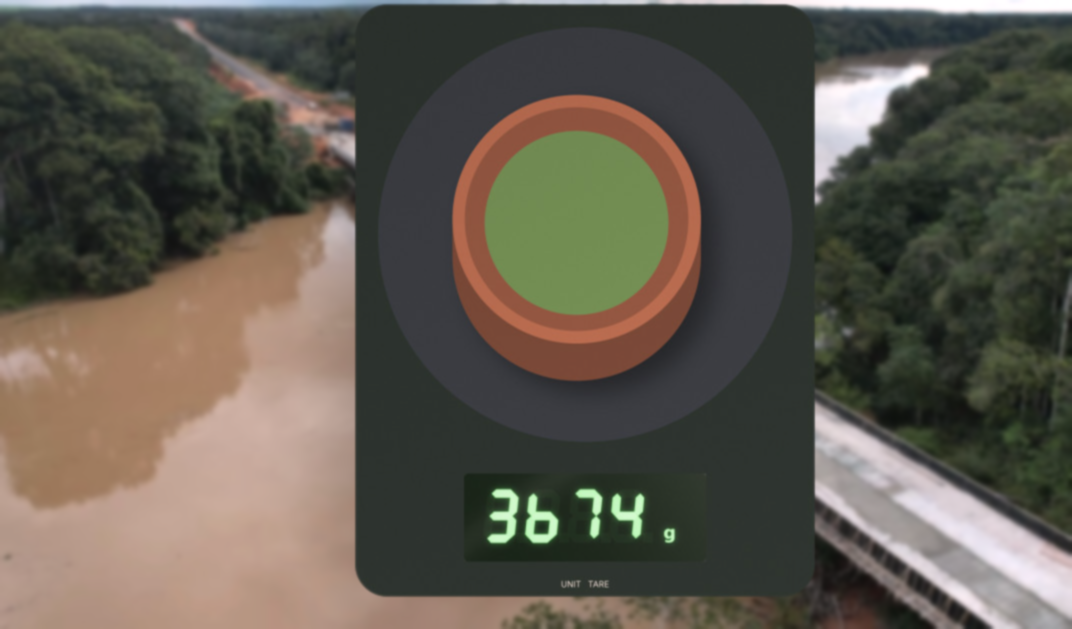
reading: 3674 (g)
